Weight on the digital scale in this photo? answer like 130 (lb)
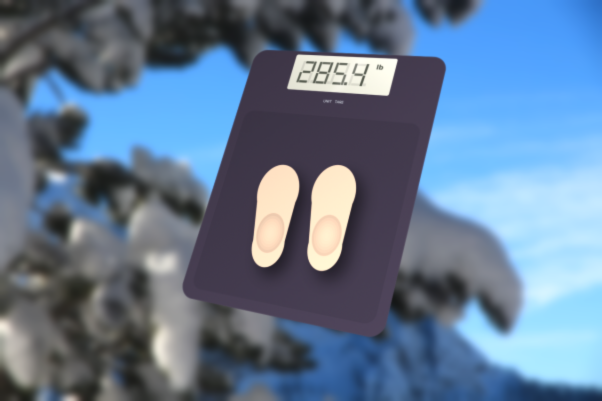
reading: 285.4 (lb)
